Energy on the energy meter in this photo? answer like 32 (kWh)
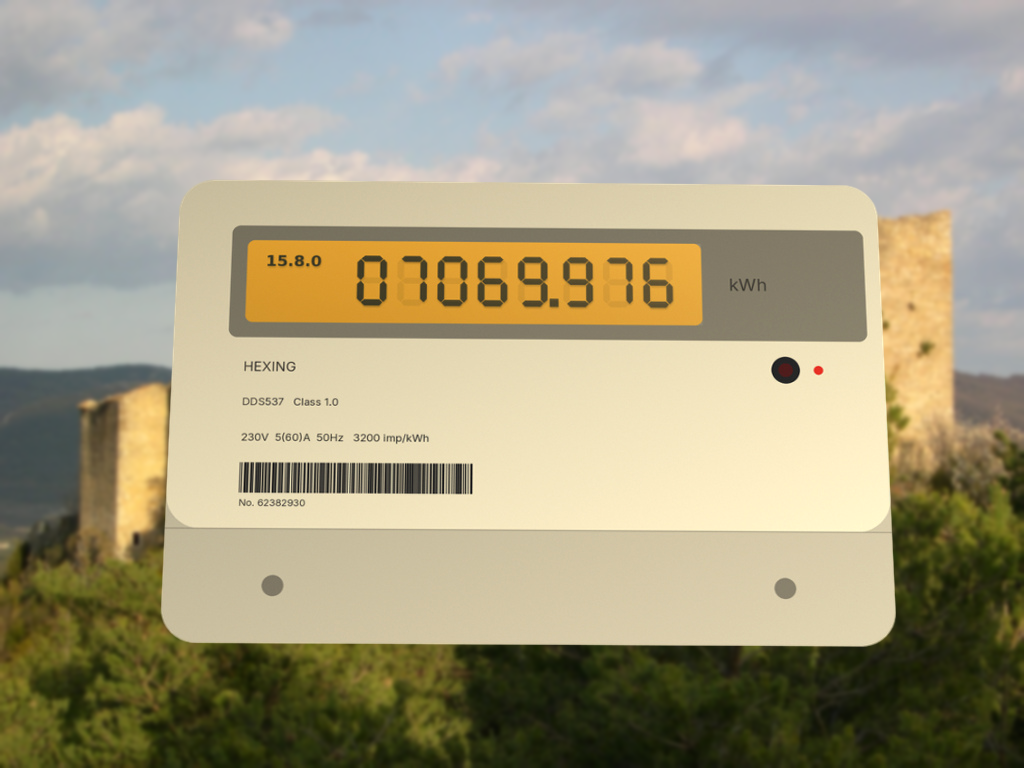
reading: 7069.976 (kWh)
